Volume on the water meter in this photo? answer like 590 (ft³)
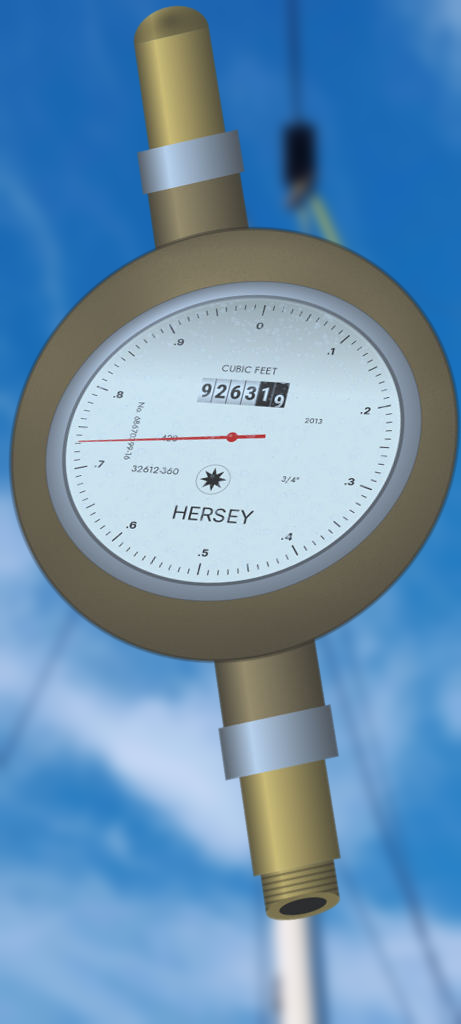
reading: 926318.73 (ft³)
